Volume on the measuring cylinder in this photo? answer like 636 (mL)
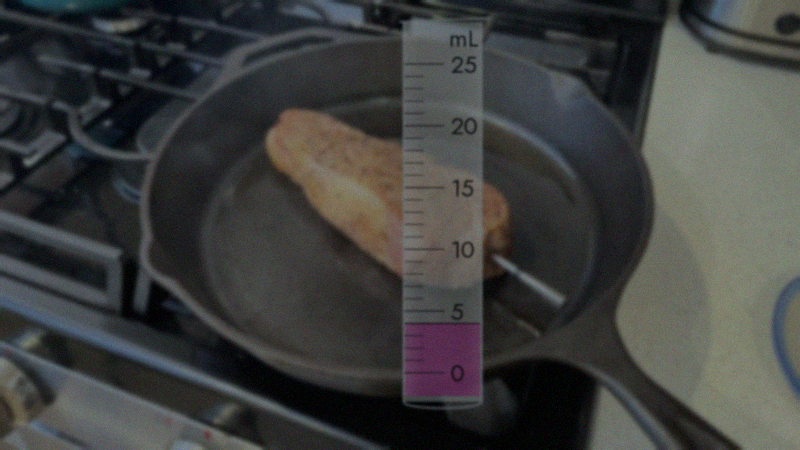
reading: 4 (mL)
